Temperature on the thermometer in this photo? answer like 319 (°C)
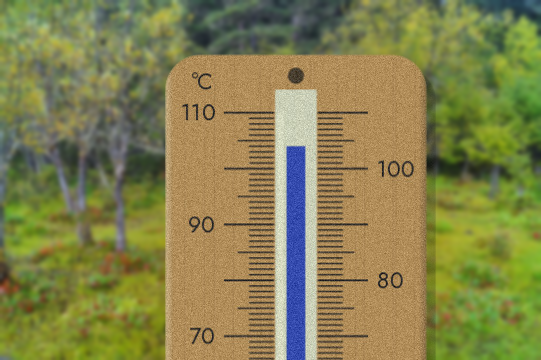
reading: 104 (°C)
